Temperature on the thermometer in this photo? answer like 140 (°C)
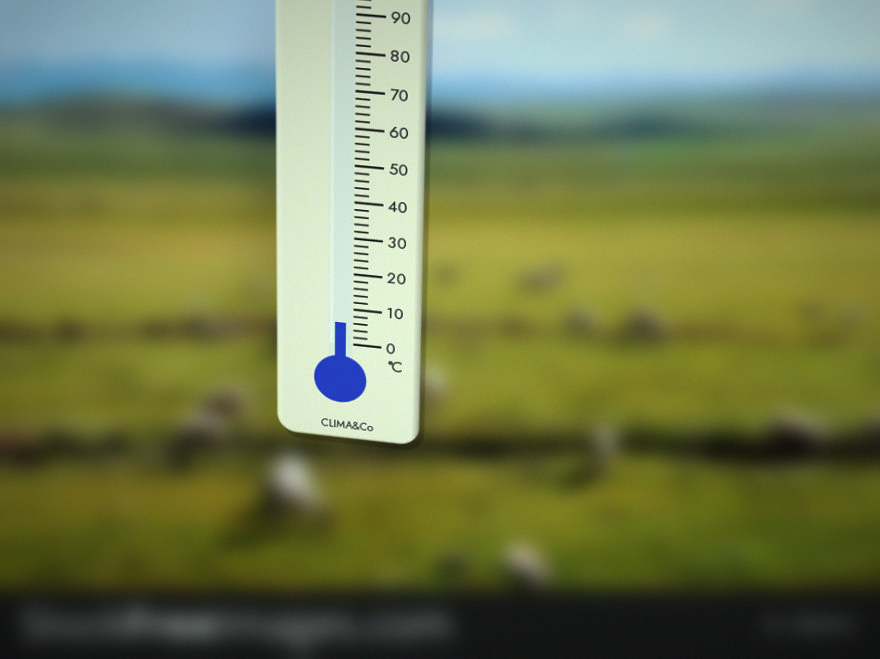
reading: 6 (°C)
